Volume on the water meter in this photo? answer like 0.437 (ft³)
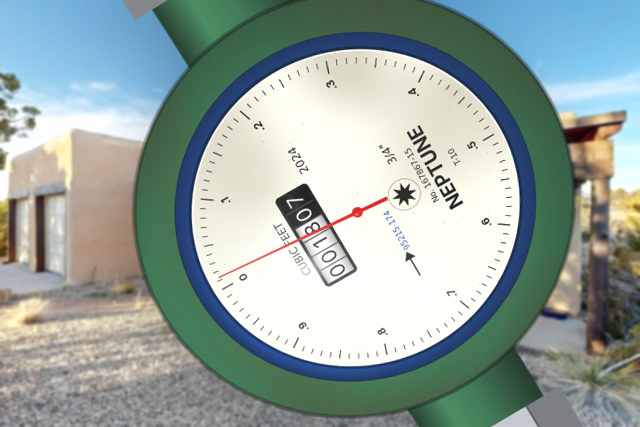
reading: 1807.01 (ft³)
